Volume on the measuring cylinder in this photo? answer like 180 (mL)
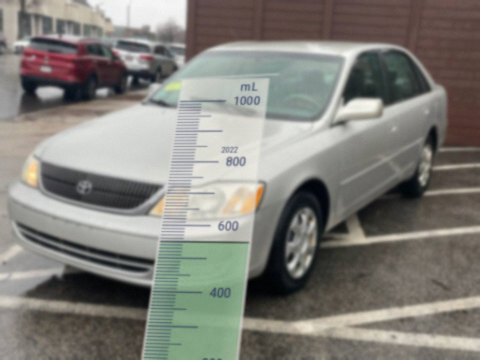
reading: 550 (mL)
